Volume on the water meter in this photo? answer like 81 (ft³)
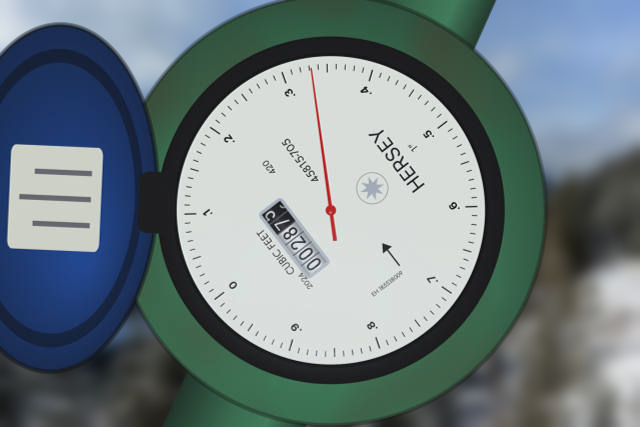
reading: 2875.33 (ft³)
